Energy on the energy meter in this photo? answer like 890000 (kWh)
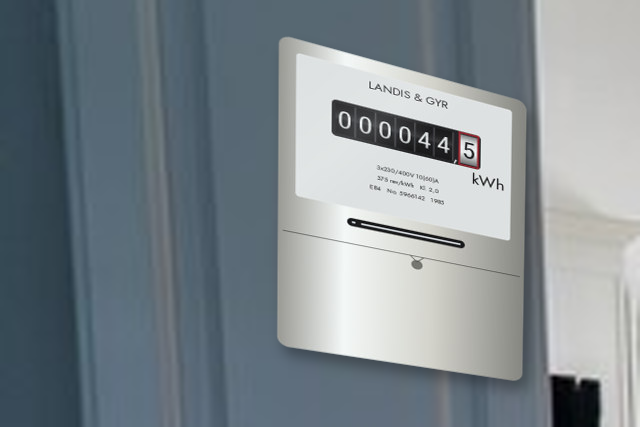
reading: 44.5 (kWh)
